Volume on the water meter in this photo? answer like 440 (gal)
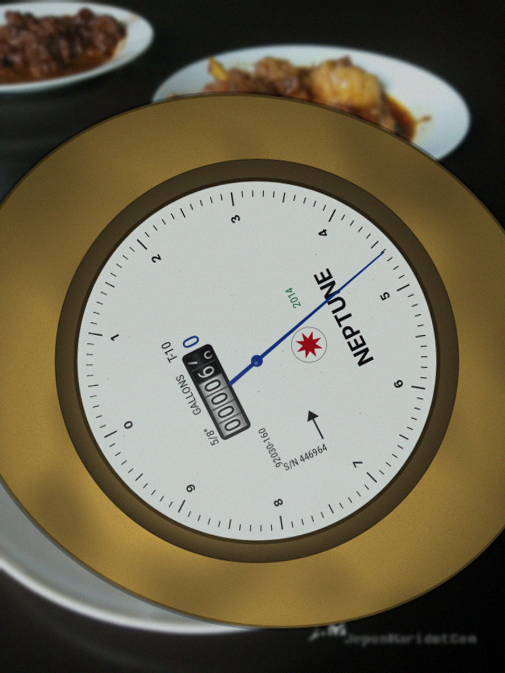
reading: 674.6 (gal)
